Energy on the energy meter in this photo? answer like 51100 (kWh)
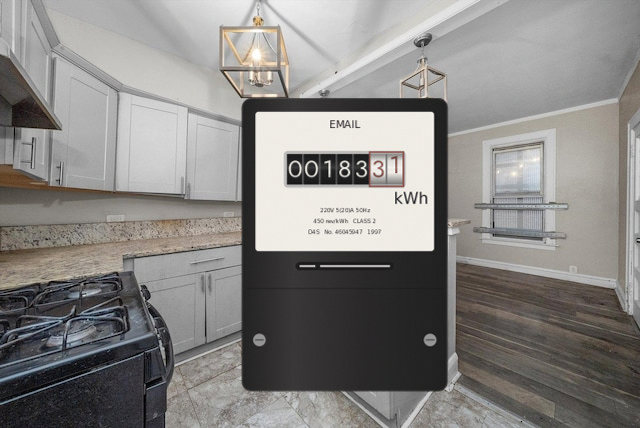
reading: 183.31 (kWh)
